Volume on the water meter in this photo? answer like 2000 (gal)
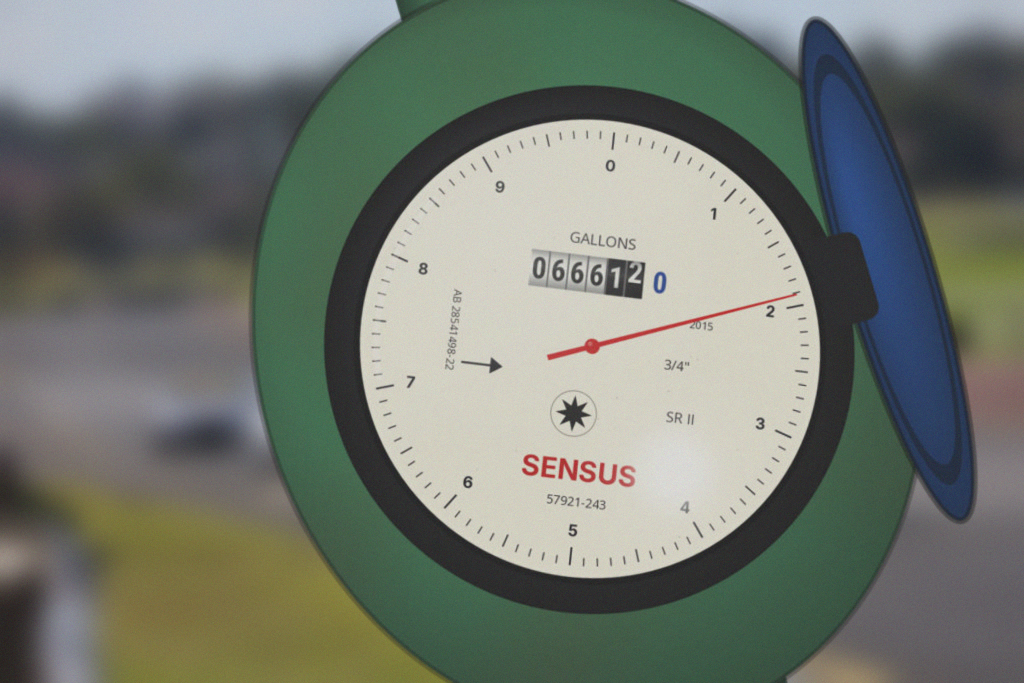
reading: 666121.9 (gal)
